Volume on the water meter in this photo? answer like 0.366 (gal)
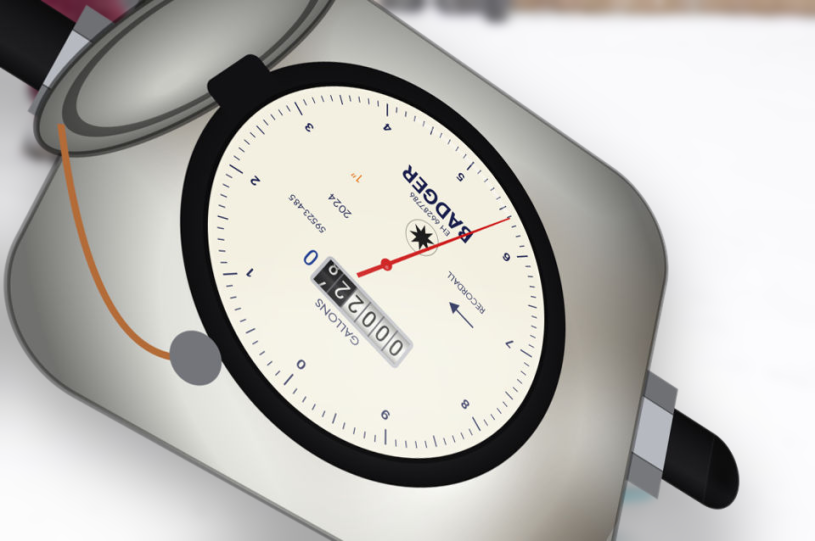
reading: 2275.6 (gal)
